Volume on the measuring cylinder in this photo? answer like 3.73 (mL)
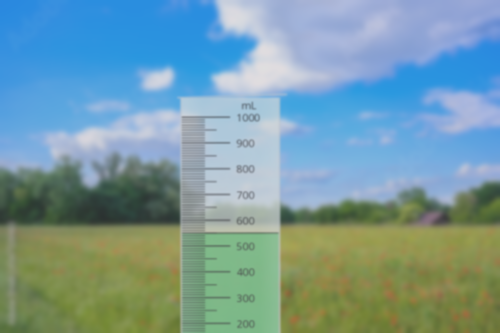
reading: 550 (mL)
